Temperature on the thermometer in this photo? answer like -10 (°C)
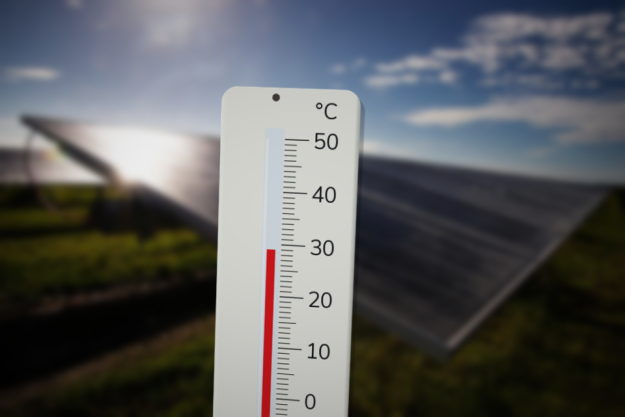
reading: 29 (°C)
